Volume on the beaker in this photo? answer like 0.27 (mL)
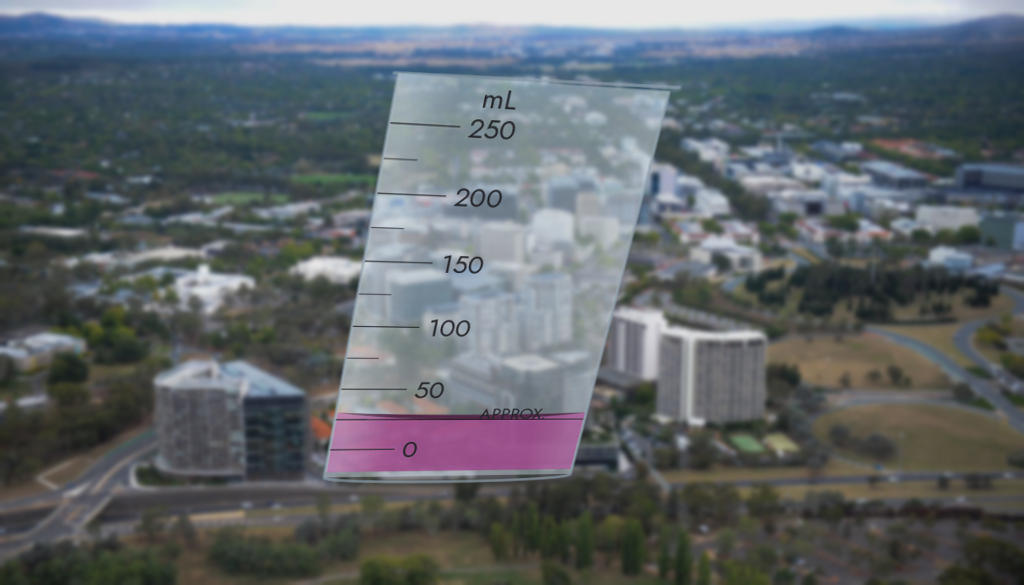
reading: 25 (mL)
